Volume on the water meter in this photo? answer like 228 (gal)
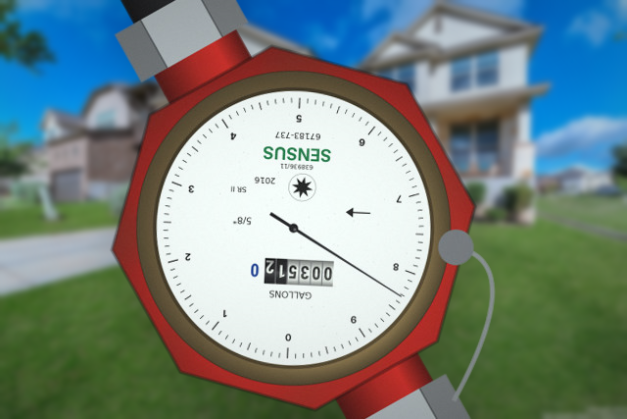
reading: 35118.3 (gal)
